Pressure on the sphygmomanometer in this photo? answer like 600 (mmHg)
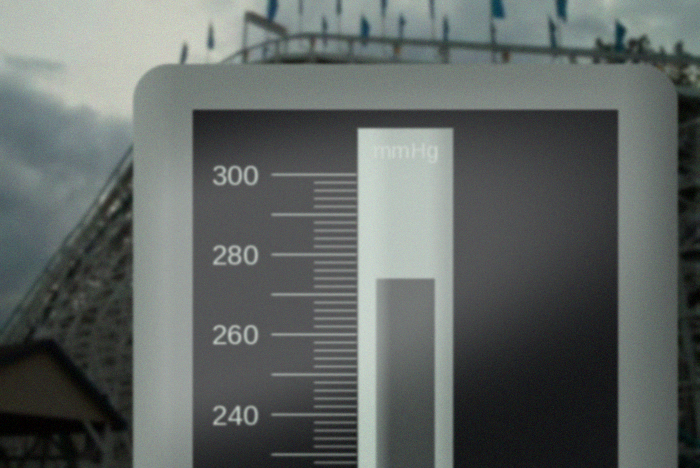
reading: 274 (mmHg)
